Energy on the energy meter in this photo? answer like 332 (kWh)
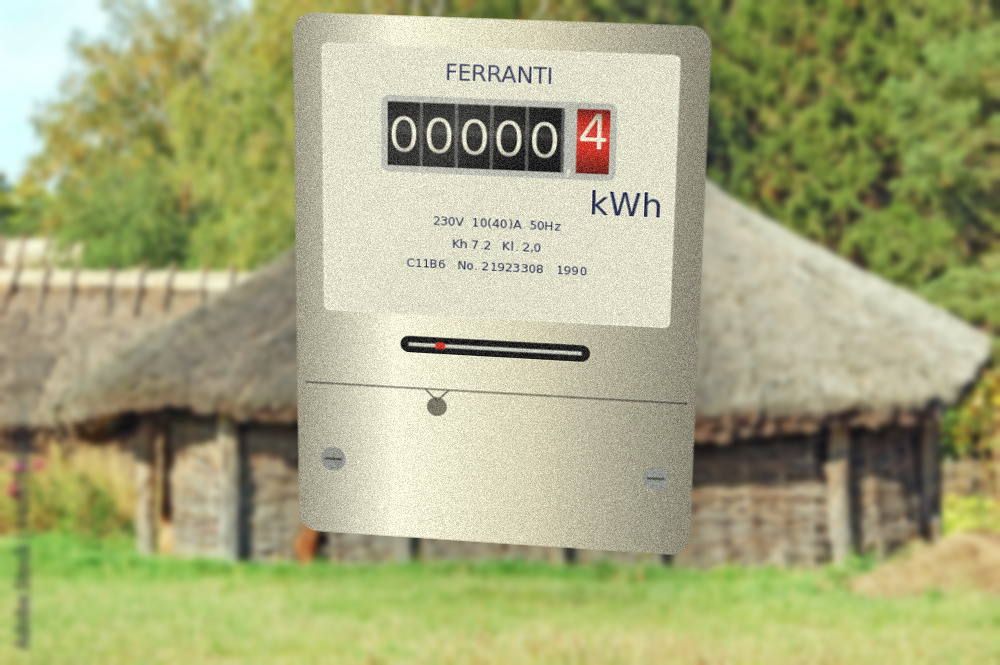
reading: 0.4 (kWh)
